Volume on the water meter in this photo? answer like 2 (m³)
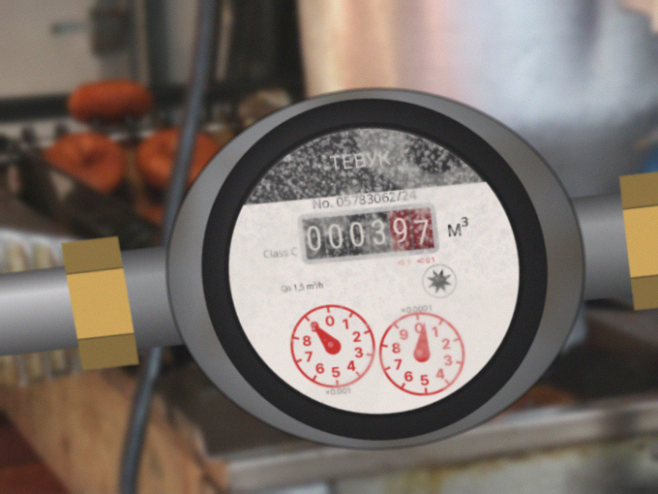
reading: 3.9690 (m³)
